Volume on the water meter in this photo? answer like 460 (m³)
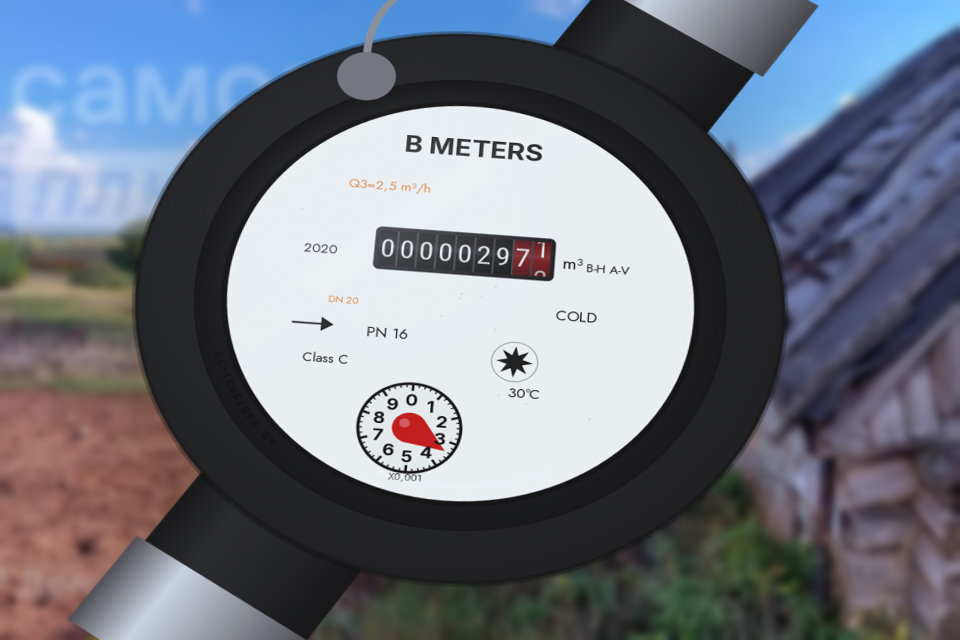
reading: 29.713 (m³)
